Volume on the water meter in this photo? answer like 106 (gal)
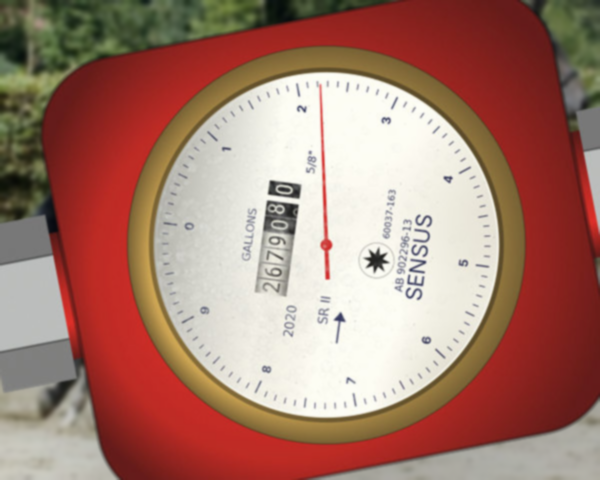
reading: 2679082.2 (gal)
